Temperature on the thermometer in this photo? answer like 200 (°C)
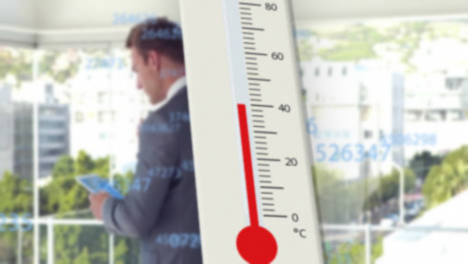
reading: 40 (°C)
